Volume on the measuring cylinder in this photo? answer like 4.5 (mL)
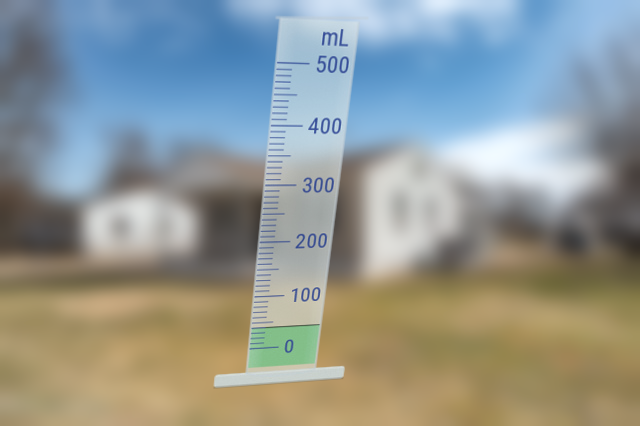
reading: 40 (mL)
